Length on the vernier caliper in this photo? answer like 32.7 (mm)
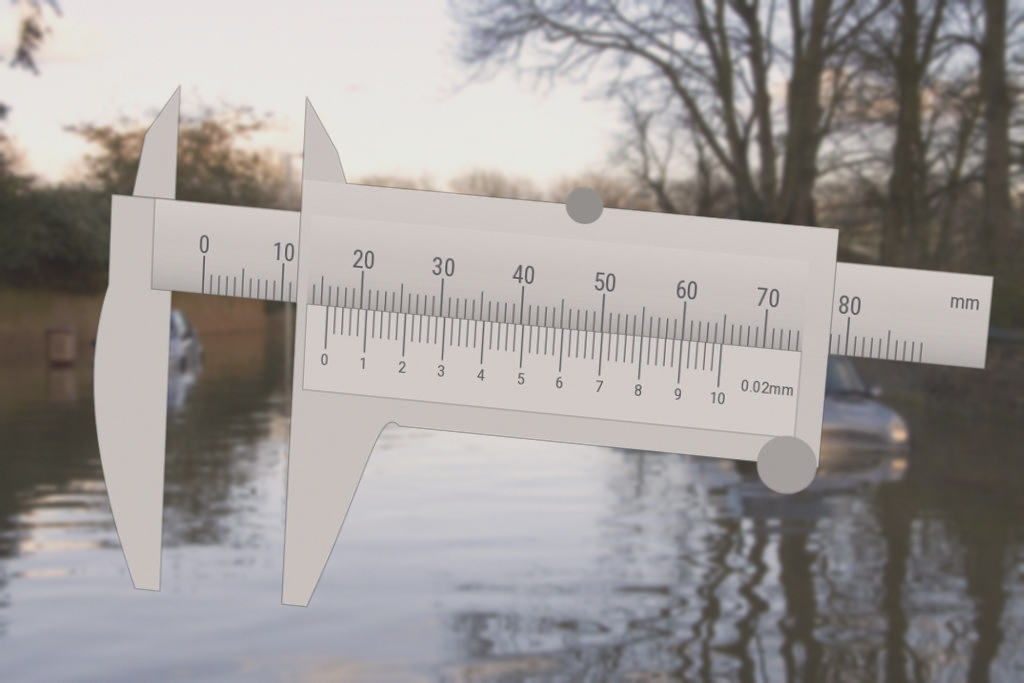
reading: 15.8 (mm)
